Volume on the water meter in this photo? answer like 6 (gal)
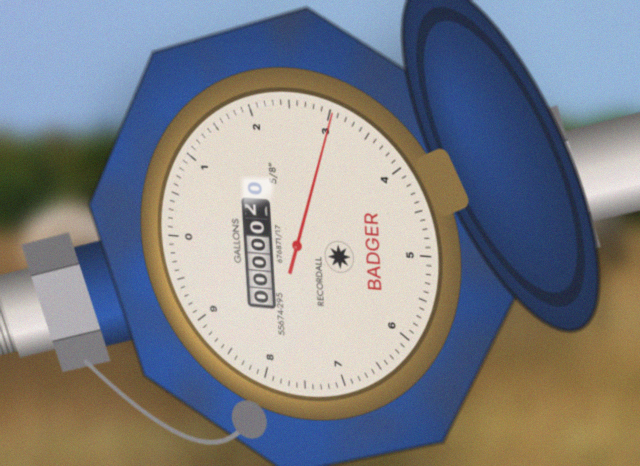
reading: 23.0 (gal)
